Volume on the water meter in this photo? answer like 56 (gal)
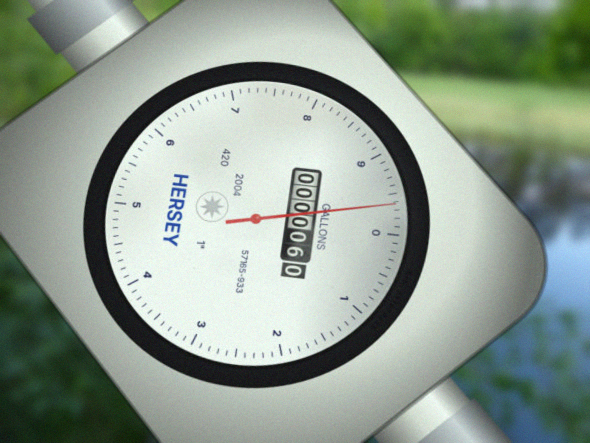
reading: 59.6 (gal)
